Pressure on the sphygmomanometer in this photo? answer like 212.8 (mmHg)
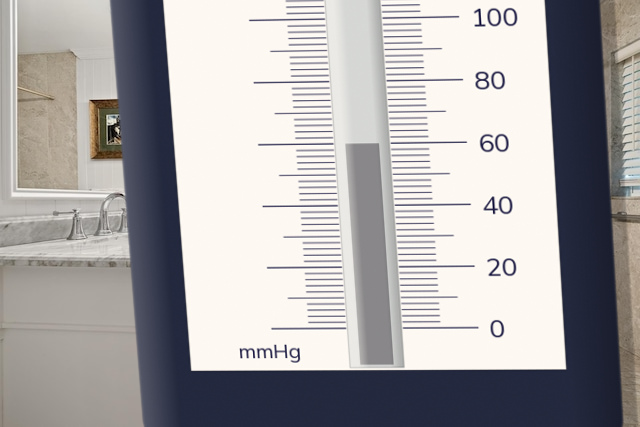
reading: 60 (mmHg)
